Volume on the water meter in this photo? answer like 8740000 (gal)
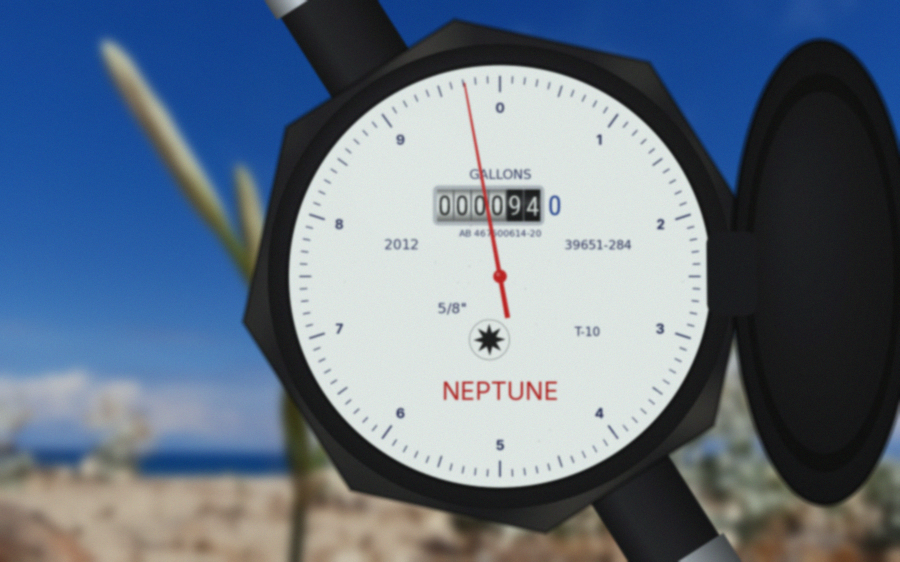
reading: 939.7 (gal)
